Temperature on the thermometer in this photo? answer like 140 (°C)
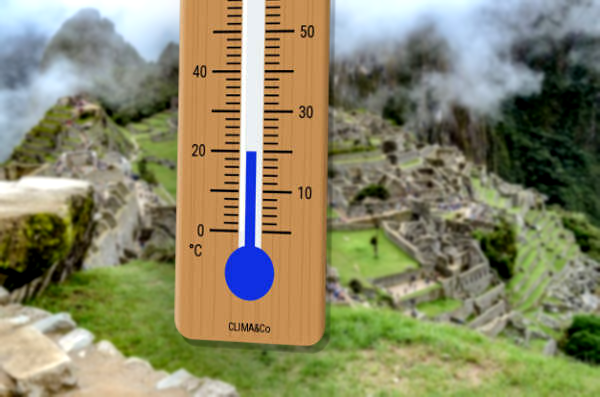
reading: 20 (°C)
